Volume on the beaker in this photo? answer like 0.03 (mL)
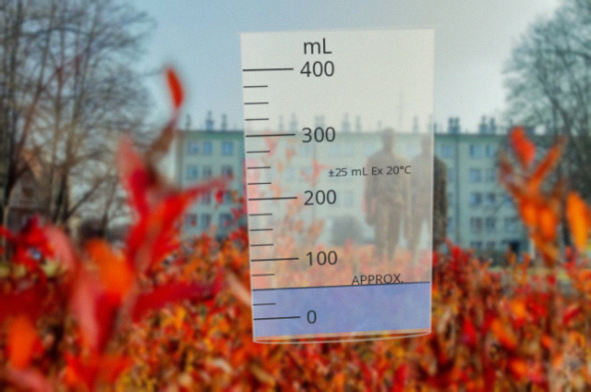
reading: 50 (mL)
